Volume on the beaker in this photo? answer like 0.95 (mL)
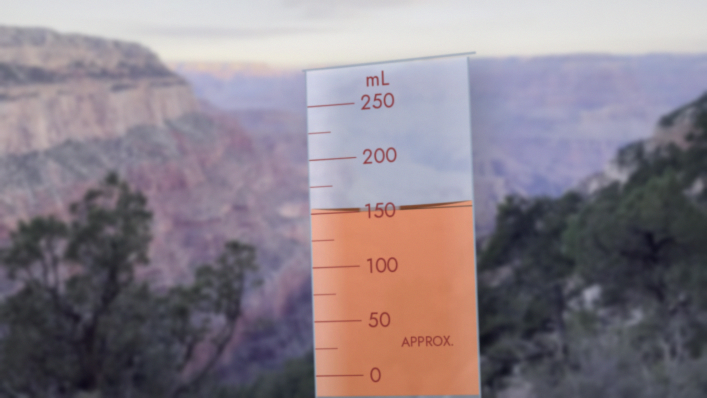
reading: 150 (mL)
